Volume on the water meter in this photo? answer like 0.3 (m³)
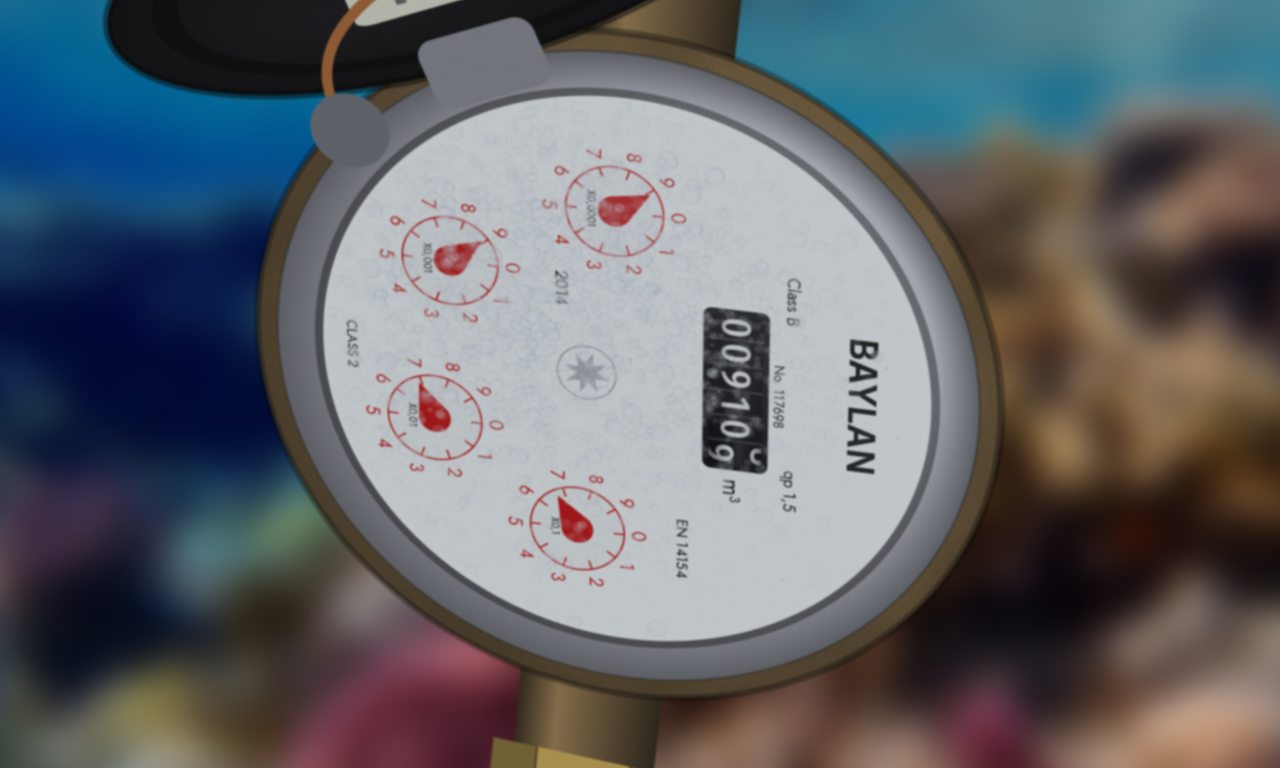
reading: 9108.6689 (m³)
